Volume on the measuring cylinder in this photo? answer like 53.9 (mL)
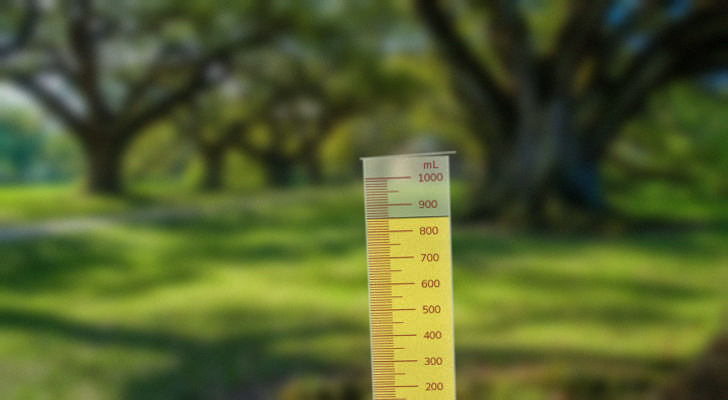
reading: 850 (mL)
